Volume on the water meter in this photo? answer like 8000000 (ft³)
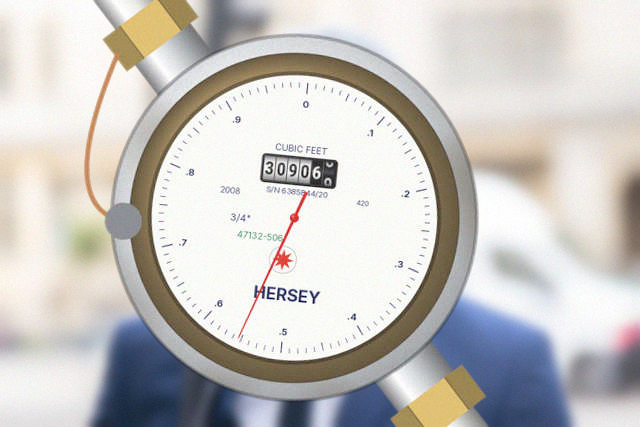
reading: 309068.55 (ft³)
